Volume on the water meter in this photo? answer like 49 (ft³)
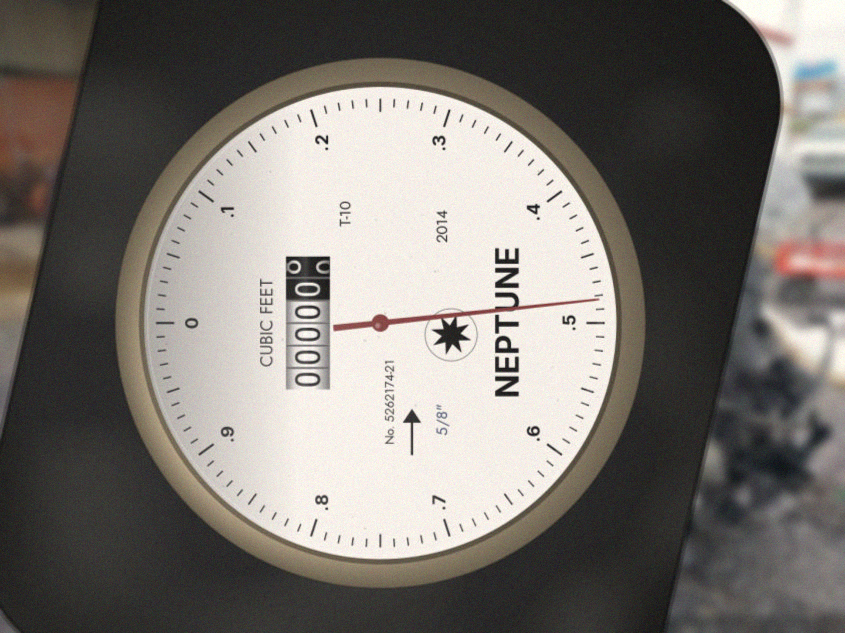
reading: 8.48 (ft³)
